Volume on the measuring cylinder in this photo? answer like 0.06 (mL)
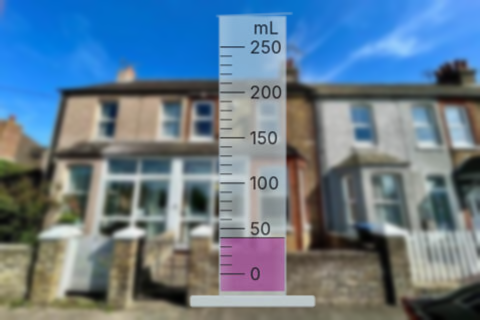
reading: 40 (mL)
